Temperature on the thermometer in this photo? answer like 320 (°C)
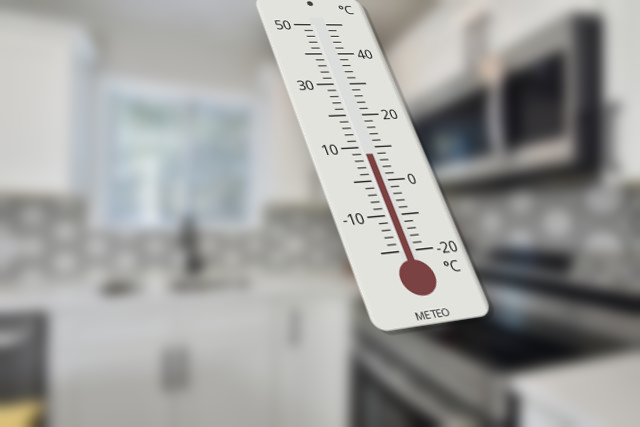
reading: 8 (°C)
